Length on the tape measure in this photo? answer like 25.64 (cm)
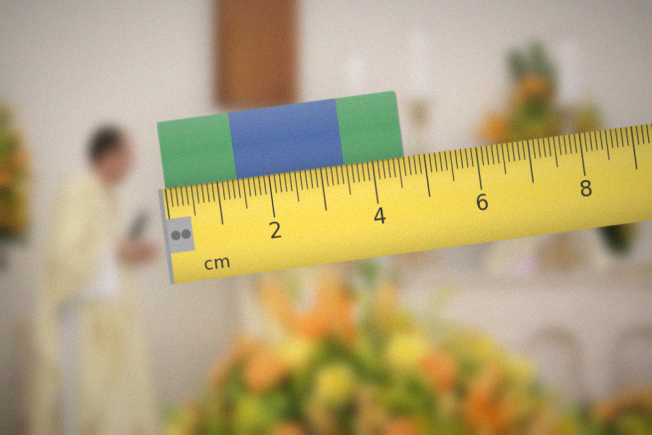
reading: 4.6 (cm)
